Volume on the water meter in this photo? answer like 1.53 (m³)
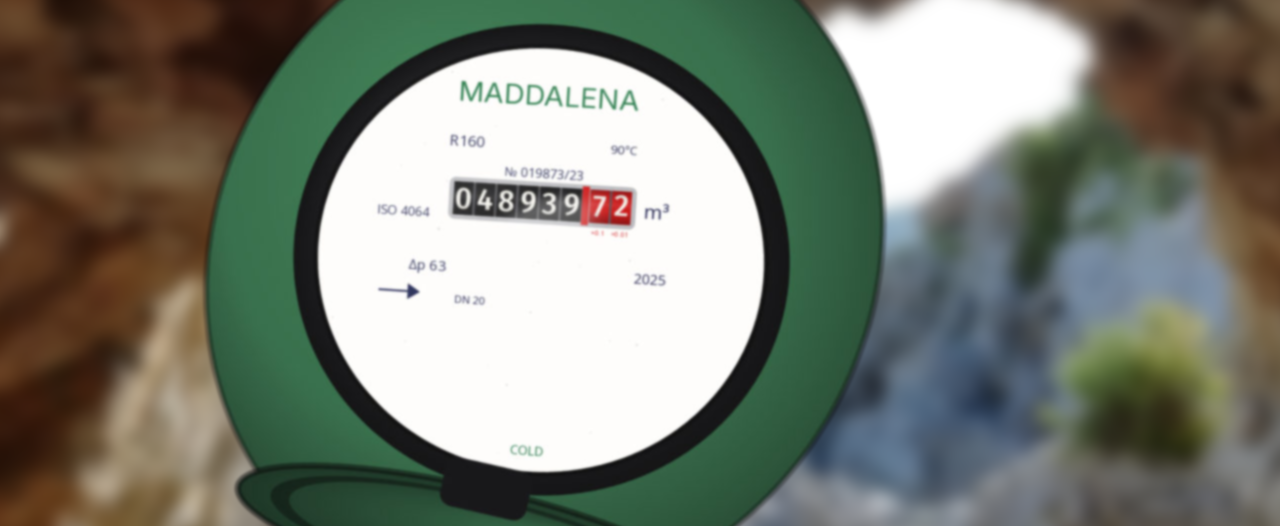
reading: 48939.72 (m³)
